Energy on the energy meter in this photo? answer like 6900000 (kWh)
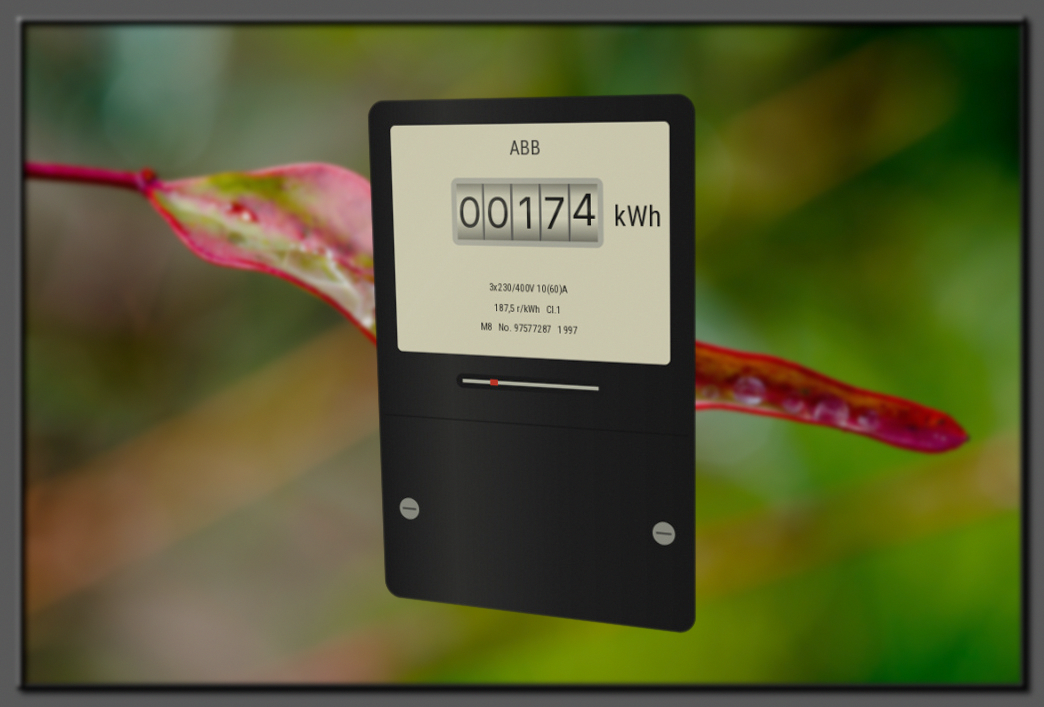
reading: 174 (kWh)
